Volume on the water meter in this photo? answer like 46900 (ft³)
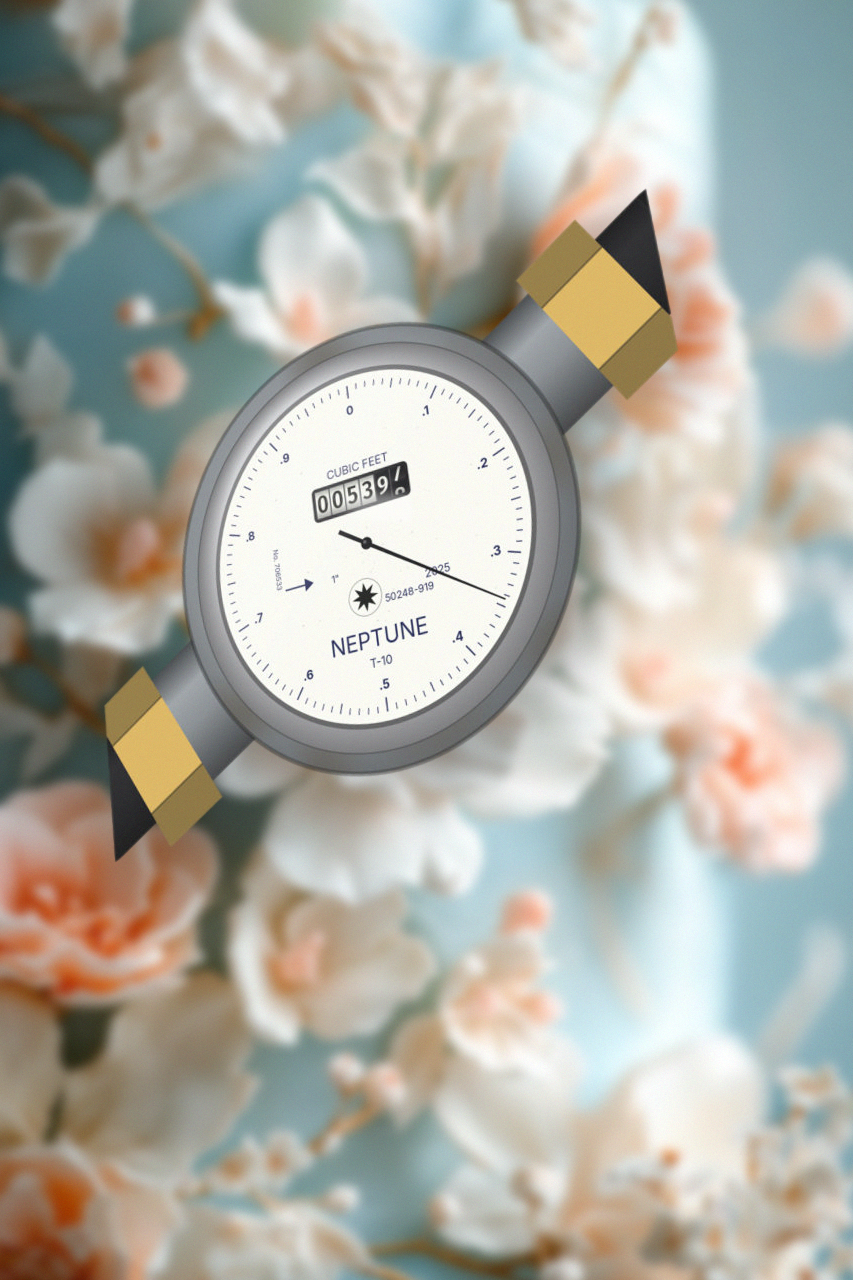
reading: 5397.34 (ft³)
